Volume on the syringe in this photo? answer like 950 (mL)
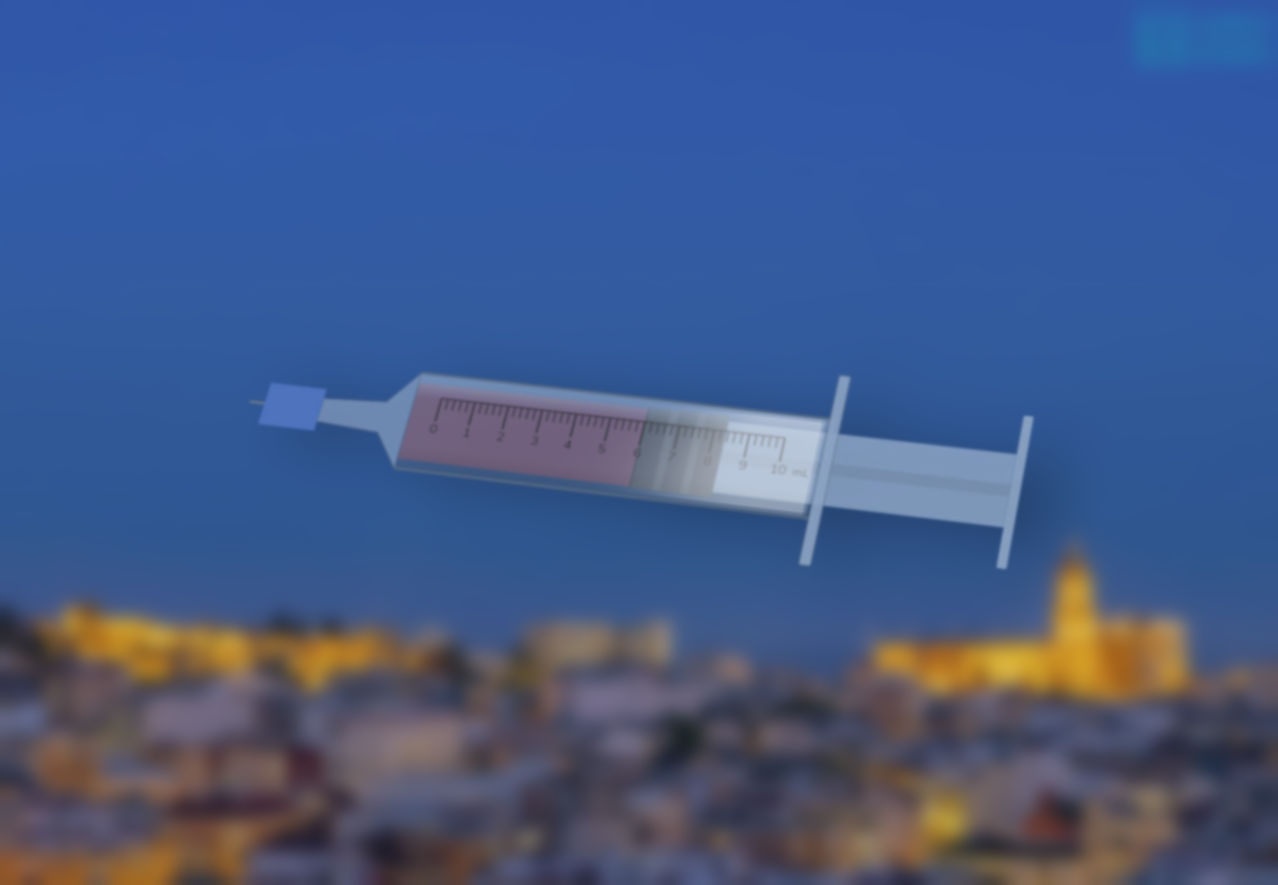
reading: 6 (mL)
